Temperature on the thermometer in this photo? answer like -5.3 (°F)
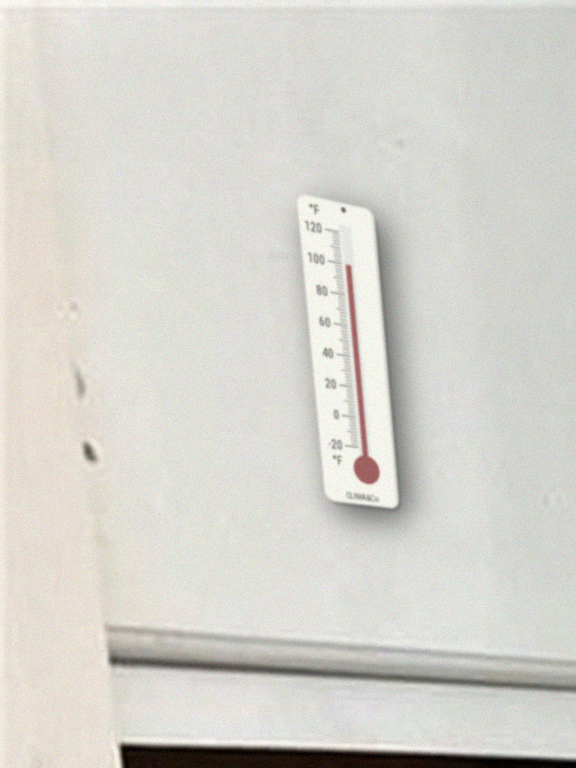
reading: 100 (°F)
